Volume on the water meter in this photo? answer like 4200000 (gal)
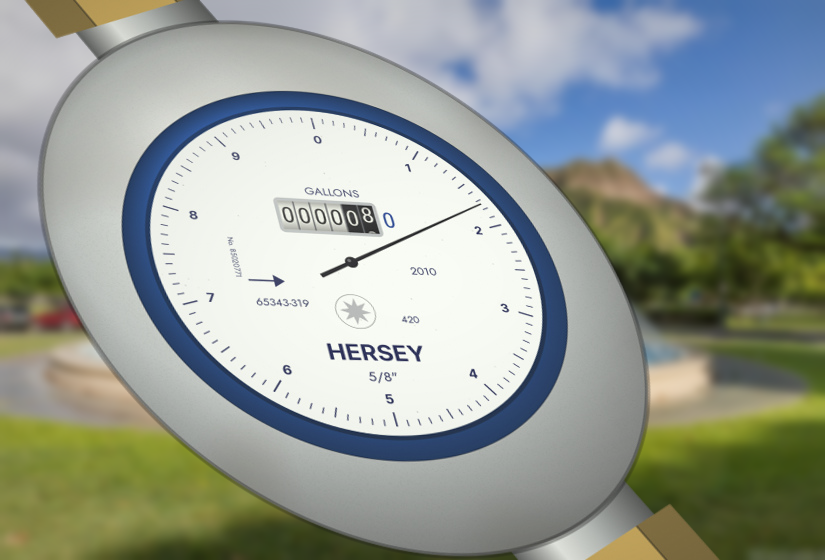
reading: 81.7 (gal)
